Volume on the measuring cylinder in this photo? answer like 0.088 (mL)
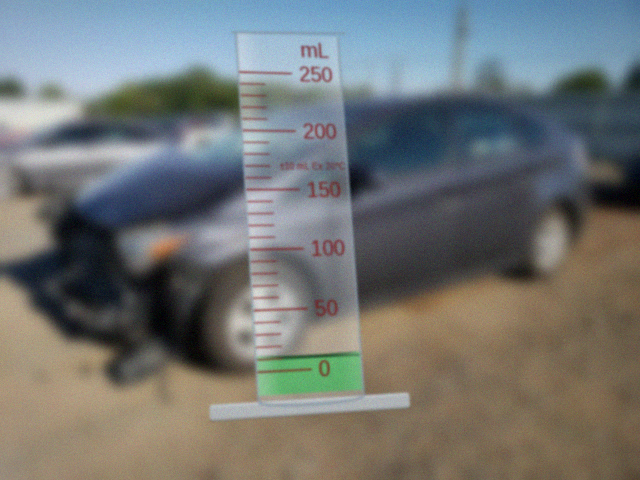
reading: 10 (mL)
